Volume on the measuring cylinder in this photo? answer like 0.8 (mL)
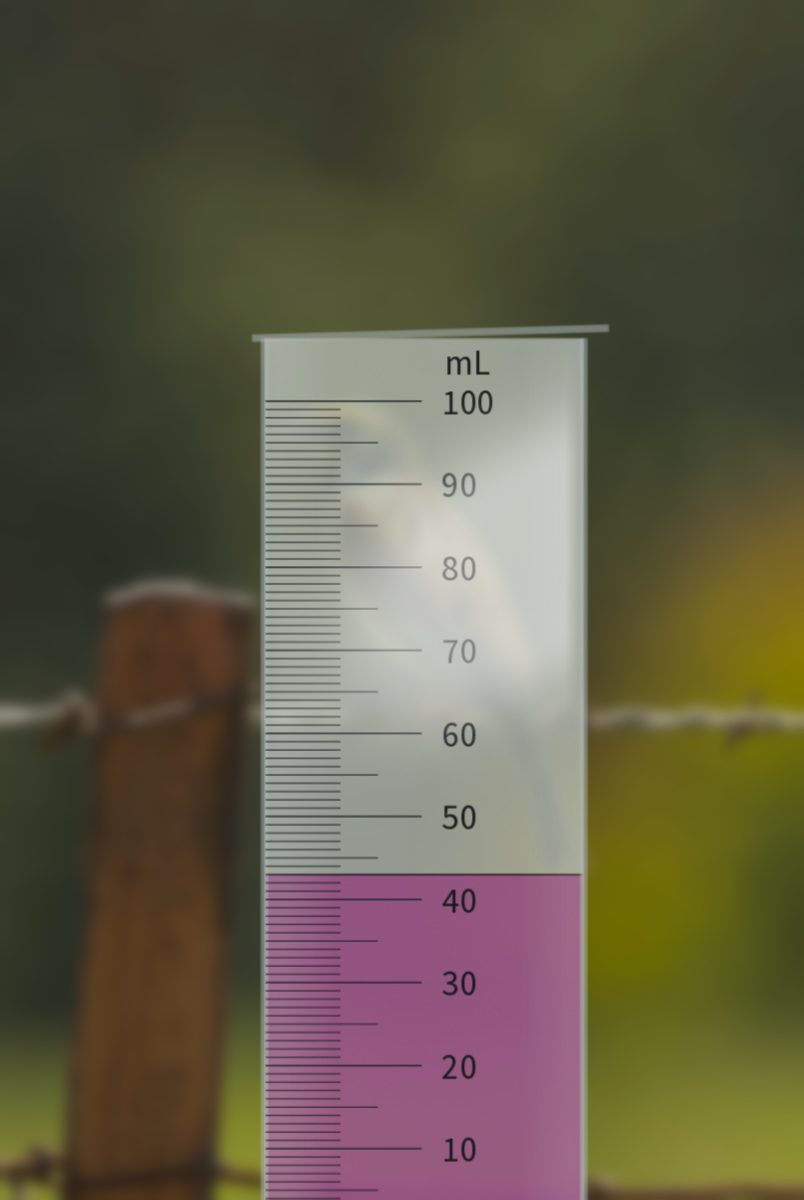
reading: 43 (mL)
